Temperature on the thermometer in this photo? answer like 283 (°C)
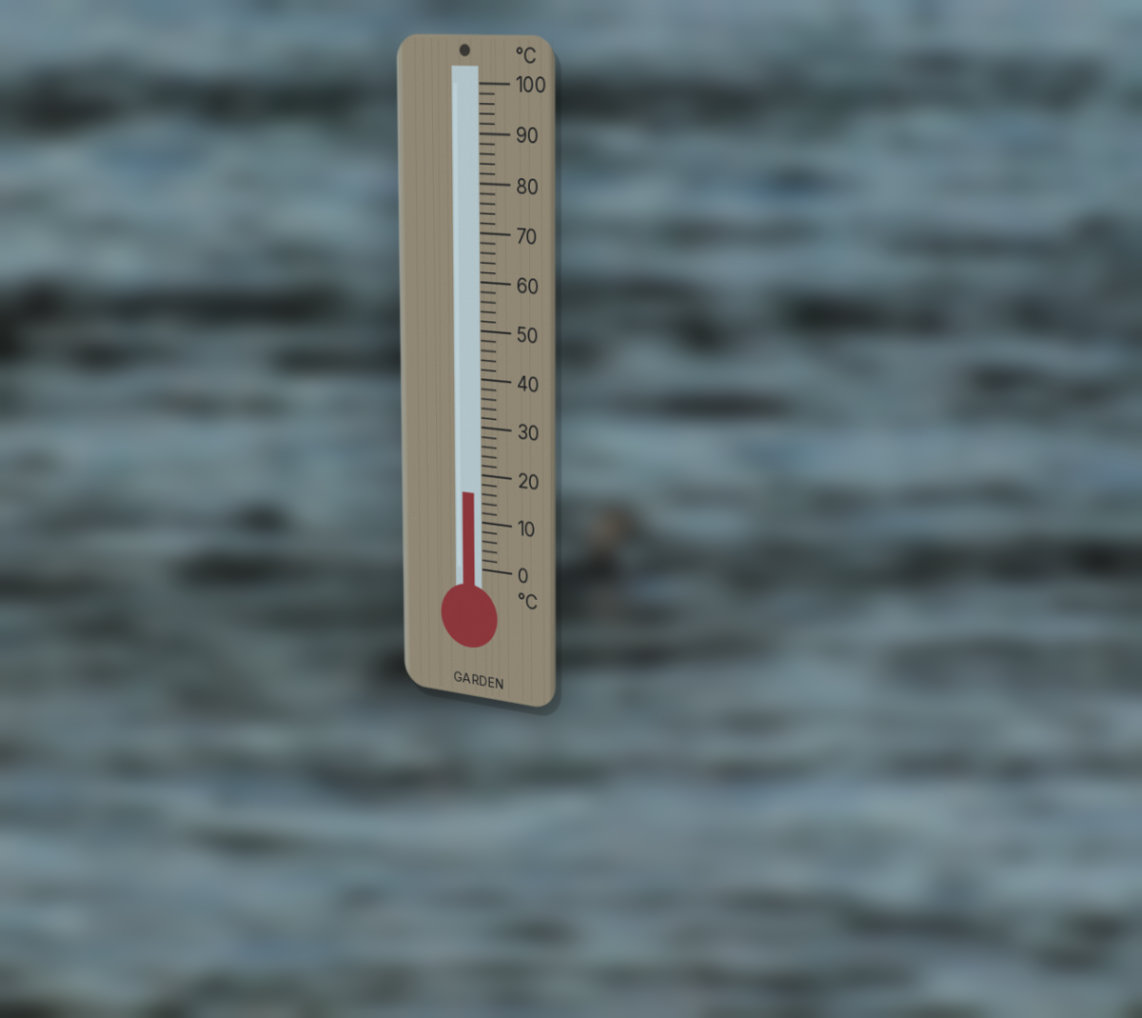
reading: 16 (°C)
